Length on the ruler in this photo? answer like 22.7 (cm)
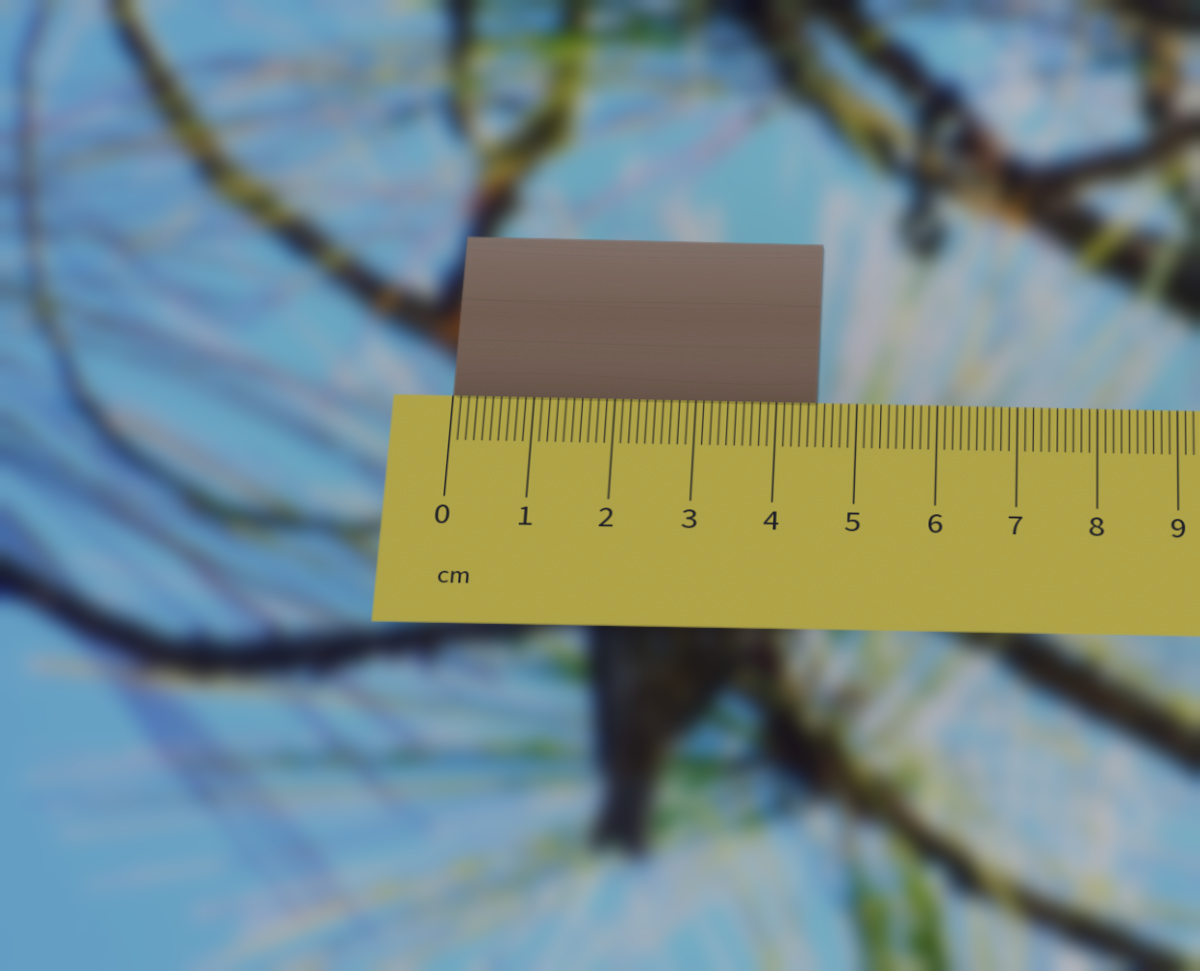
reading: 4.5 (cm)
